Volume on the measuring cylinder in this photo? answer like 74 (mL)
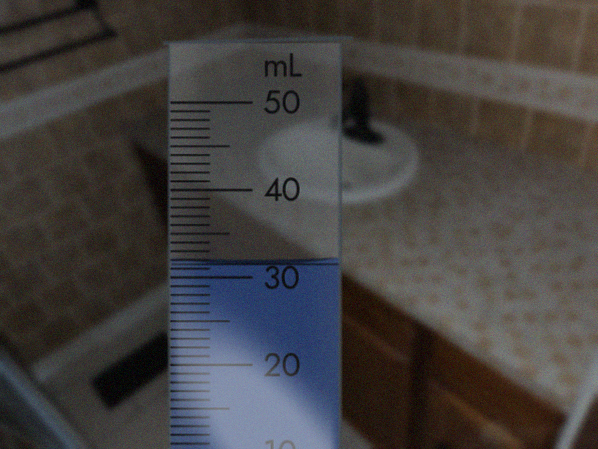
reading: 31.5 (mL)
